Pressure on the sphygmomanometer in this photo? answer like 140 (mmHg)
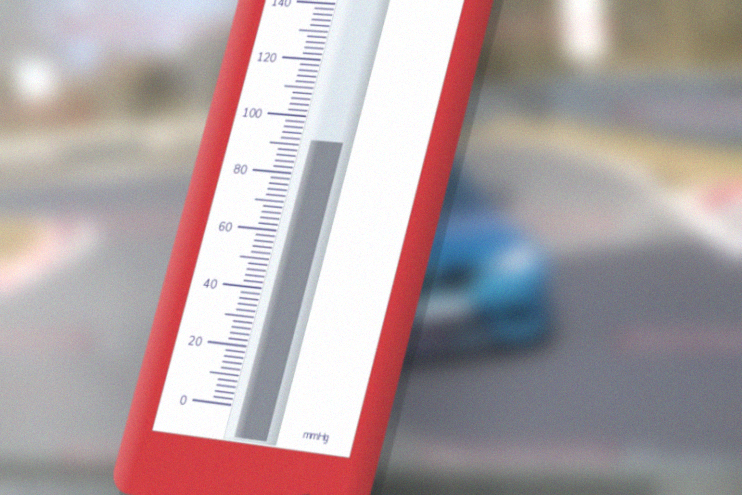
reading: 92 (mmHg)
